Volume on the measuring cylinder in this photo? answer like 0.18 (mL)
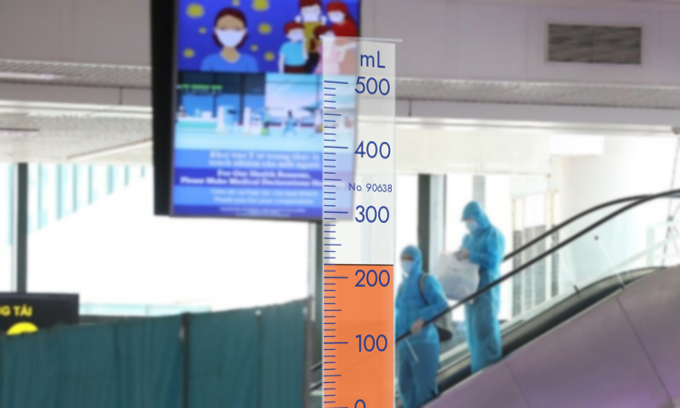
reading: 220 (mL)
